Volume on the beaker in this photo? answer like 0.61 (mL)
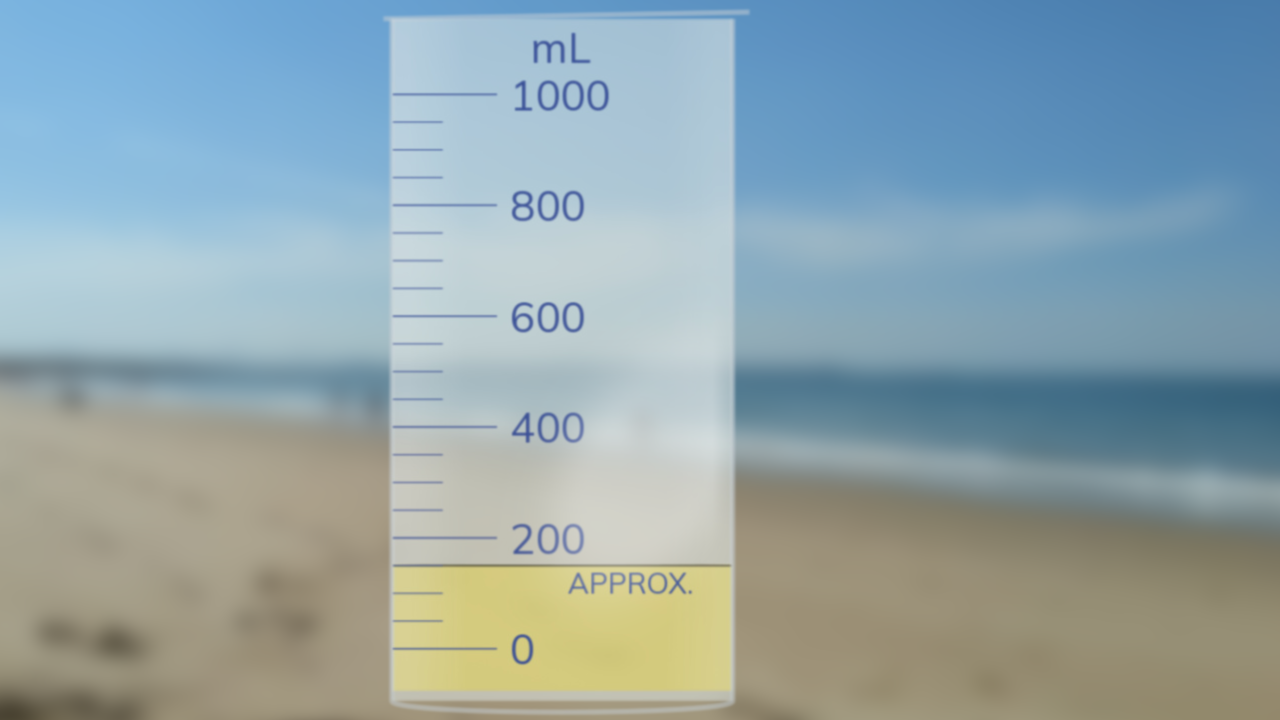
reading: 150 (mL)
